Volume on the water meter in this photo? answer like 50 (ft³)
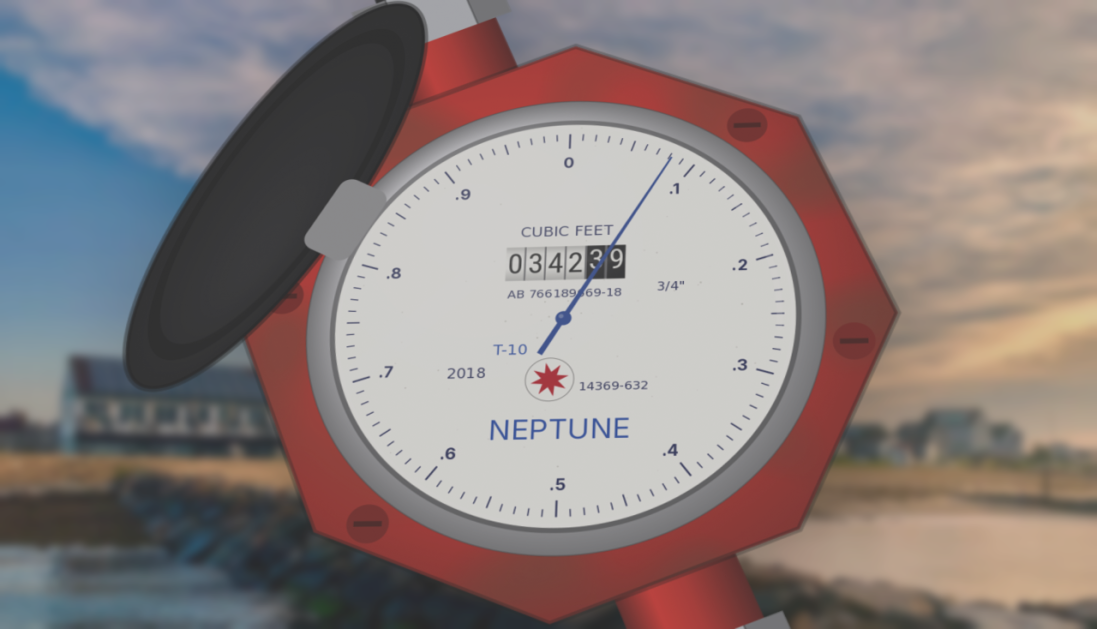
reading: 34239.08 (ft³)
